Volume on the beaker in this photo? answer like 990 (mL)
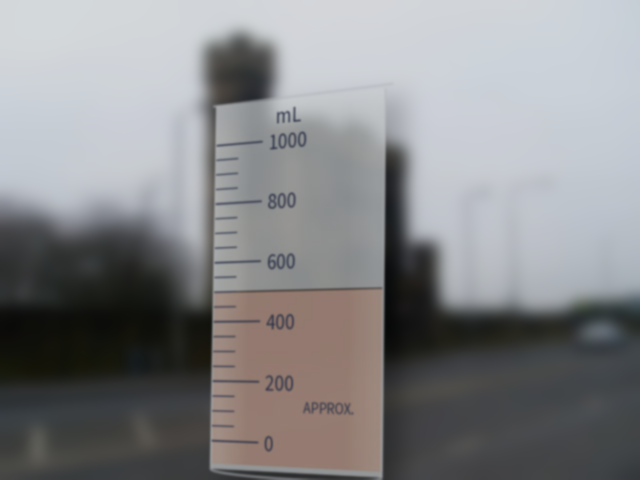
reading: 500 (mL)
